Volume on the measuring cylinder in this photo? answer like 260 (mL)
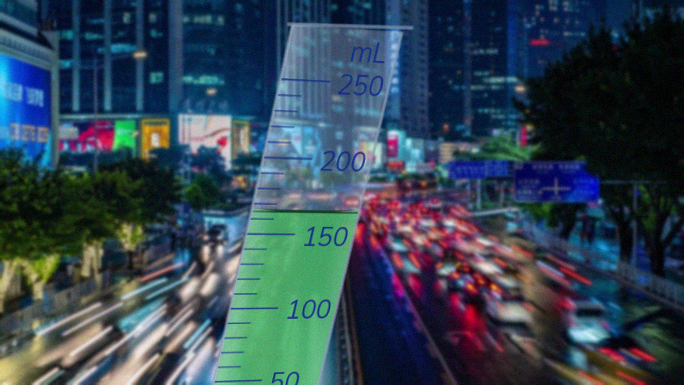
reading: 165 (mL)
